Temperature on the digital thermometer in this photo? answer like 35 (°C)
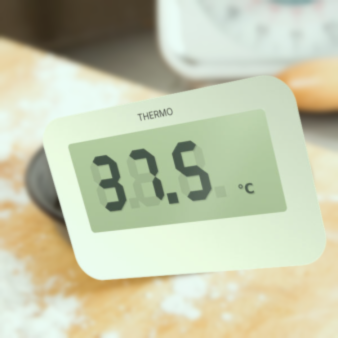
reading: 37.5 (°C)
